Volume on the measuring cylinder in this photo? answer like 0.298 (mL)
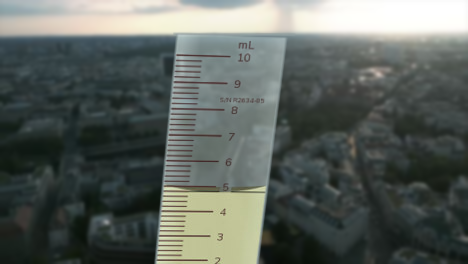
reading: 4.8 (mL)
